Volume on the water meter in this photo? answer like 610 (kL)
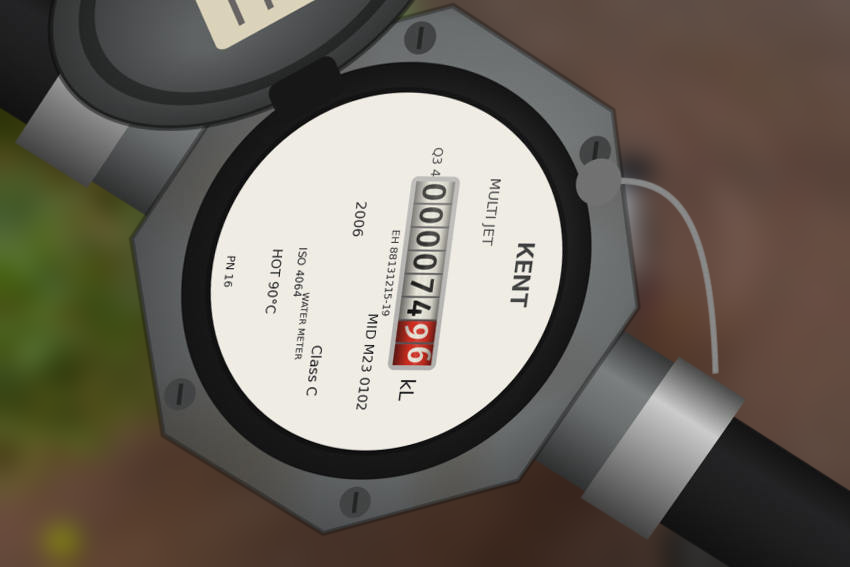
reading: 74.96 (kL)
